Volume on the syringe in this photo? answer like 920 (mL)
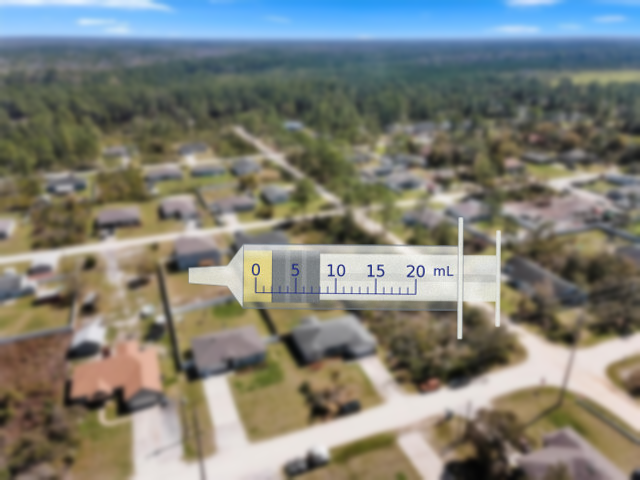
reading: 2 (mL)
